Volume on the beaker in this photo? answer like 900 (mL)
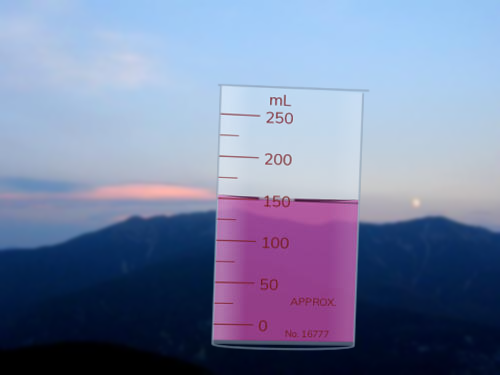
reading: 150 (mL)
